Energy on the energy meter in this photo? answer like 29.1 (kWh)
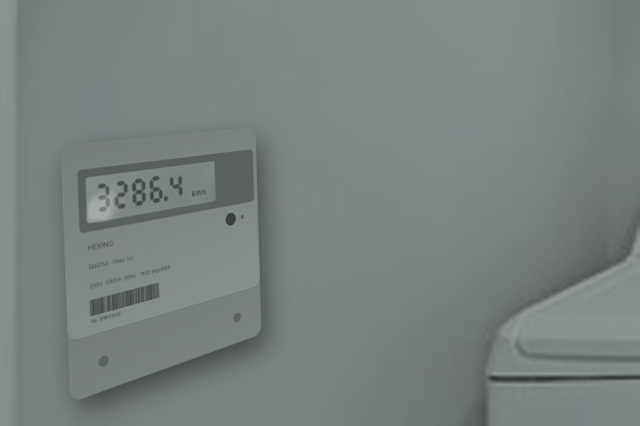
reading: 3286.4 (kWh)
